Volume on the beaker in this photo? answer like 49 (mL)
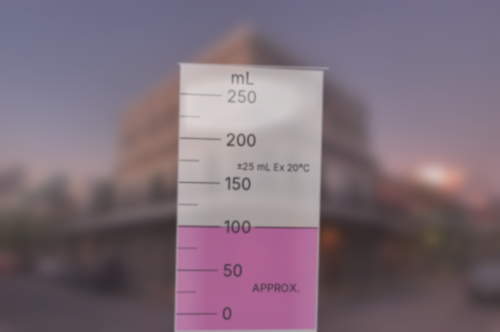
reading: 100 (mL)
